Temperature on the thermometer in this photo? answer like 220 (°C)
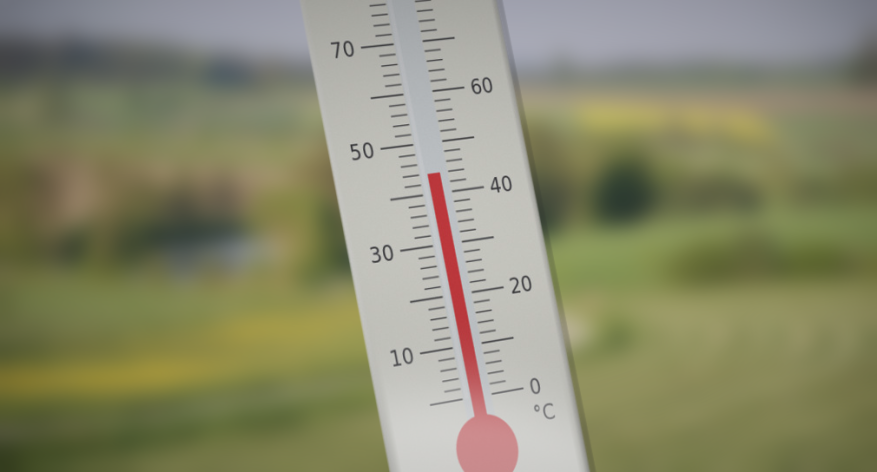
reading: 44 (°C)
